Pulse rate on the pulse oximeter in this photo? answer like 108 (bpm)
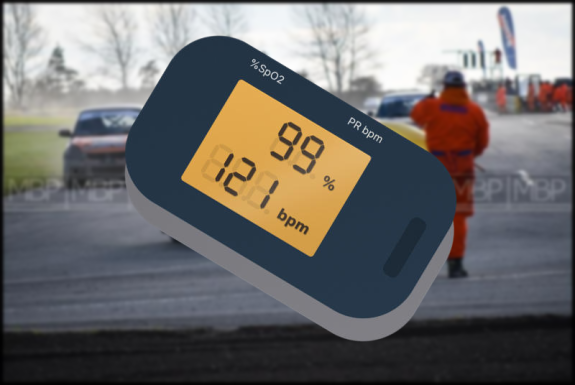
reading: 121 (bpm)
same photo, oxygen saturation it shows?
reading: 99 (%)
